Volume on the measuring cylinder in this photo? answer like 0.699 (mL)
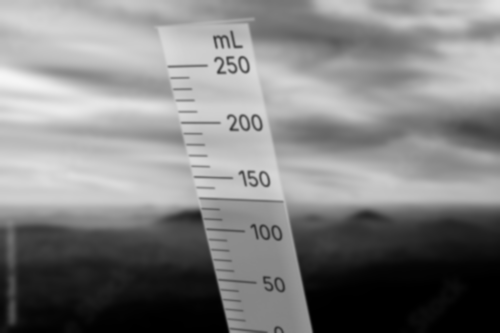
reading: 130 (mL)
